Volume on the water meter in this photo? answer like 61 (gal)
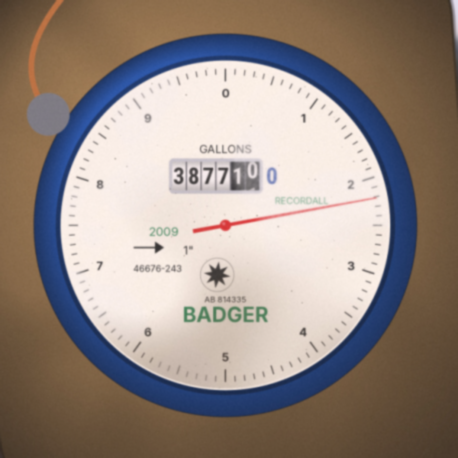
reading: 3877102.2 (gal)
